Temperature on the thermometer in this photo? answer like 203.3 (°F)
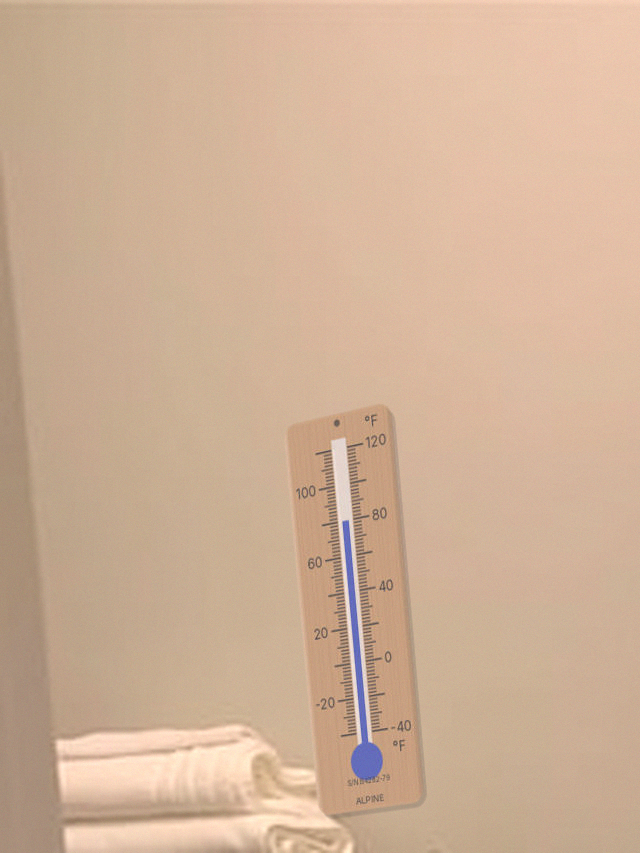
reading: 80 (°F)
